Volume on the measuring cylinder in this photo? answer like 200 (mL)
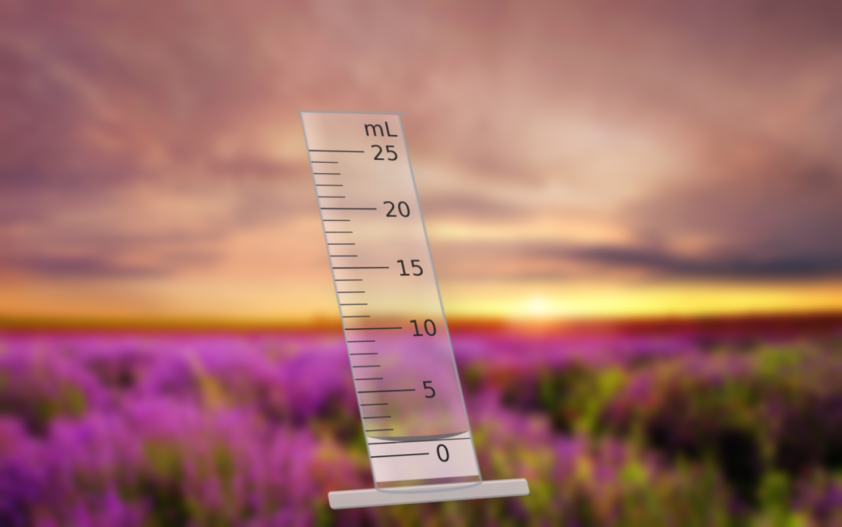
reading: 1 (mL)
